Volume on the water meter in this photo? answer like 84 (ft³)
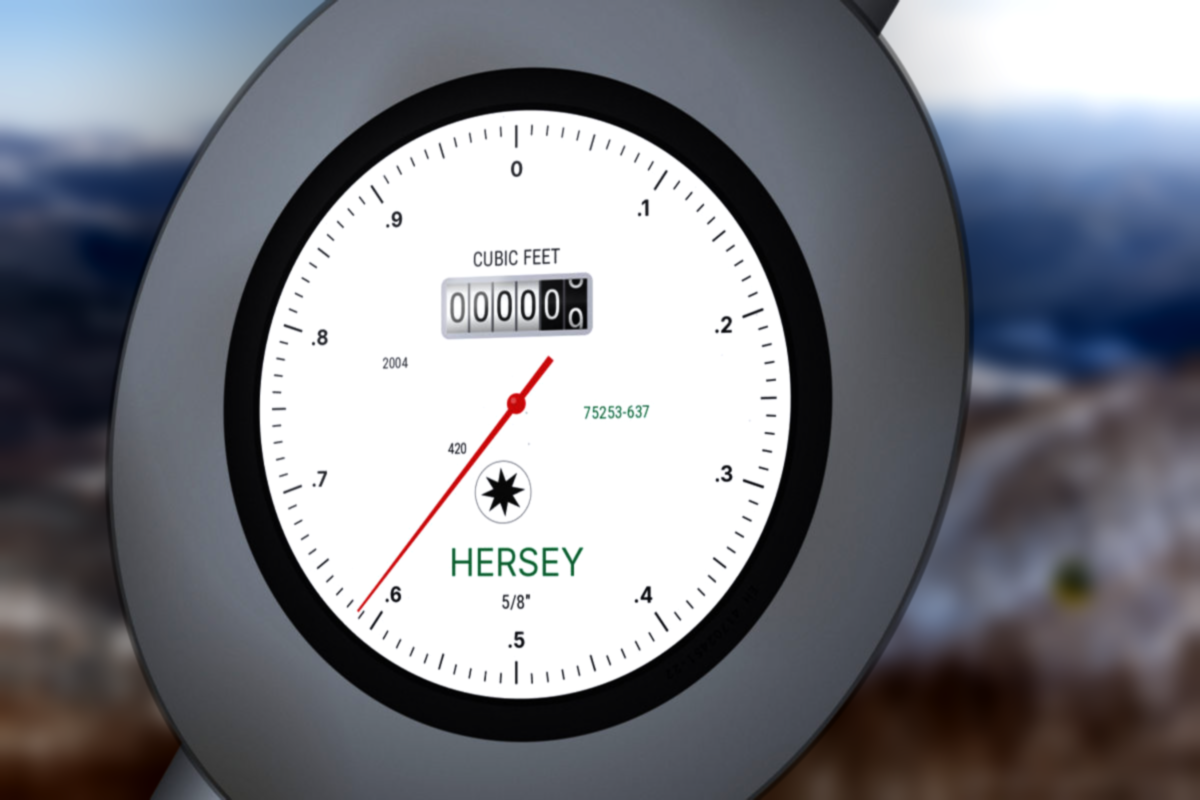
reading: 8.61 (ft³)
